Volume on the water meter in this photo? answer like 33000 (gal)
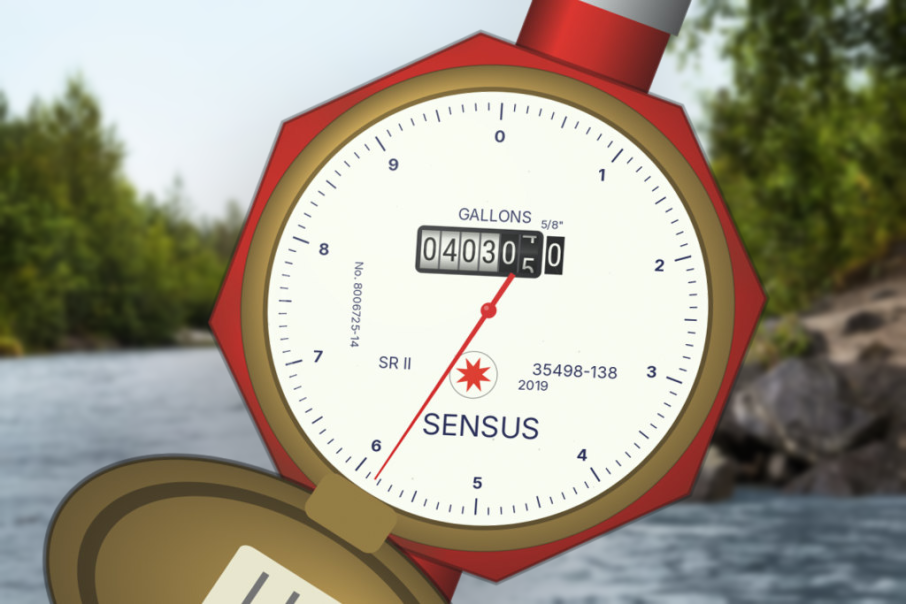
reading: 403045.8 (gal)
